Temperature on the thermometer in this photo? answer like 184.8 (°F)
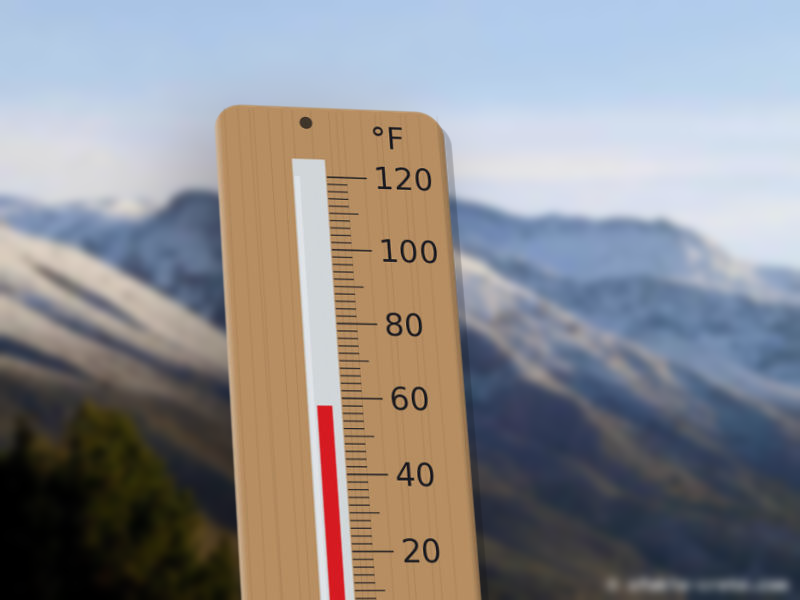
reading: 58 (°F)
